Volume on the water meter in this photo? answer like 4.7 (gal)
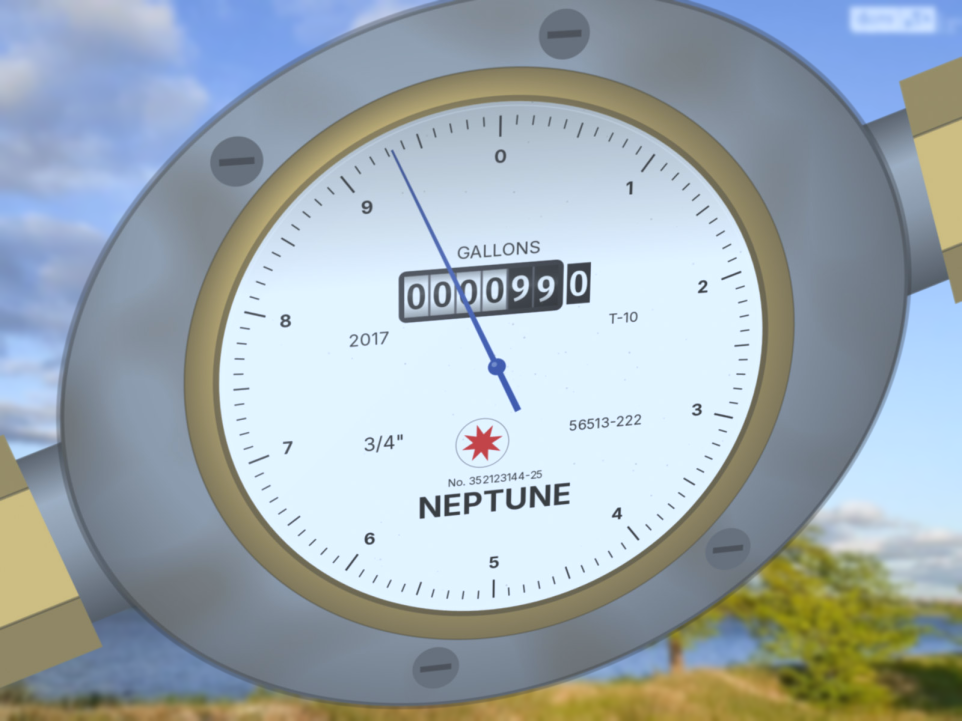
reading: 989.3 (gal)
